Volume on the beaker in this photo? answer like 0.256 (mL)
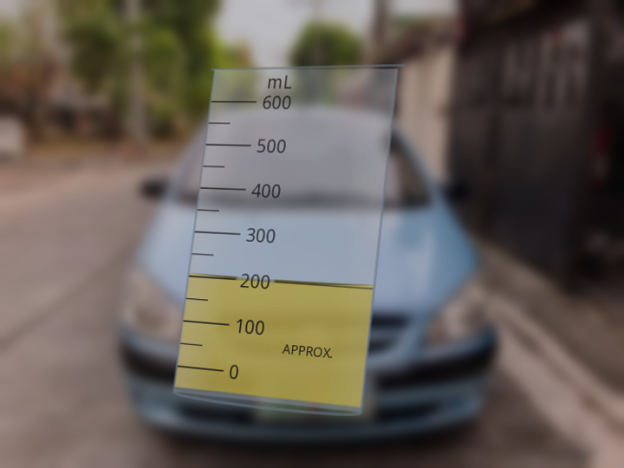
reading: 200 (mL)
